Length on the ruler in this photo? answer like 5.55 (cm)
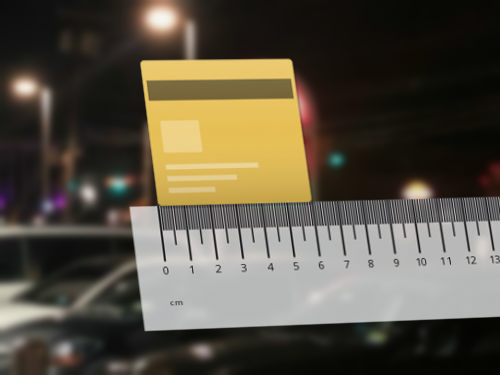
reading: 6 (cm)
